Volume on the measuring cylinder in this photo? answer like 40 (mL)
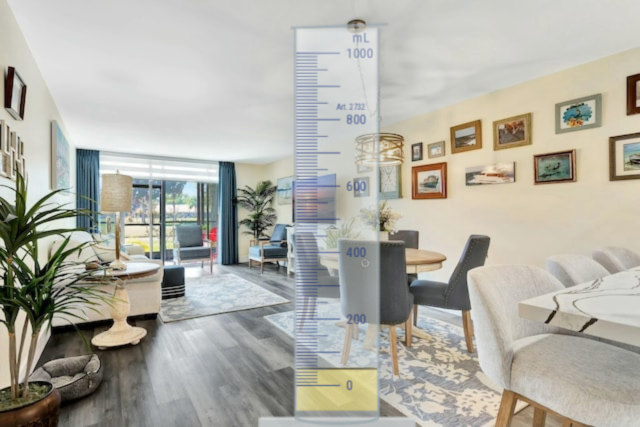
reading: 50 (mL)
